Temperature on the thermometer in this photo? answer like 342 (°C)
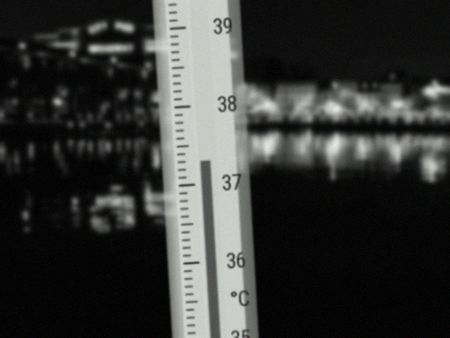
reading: 37.3 (°C)
